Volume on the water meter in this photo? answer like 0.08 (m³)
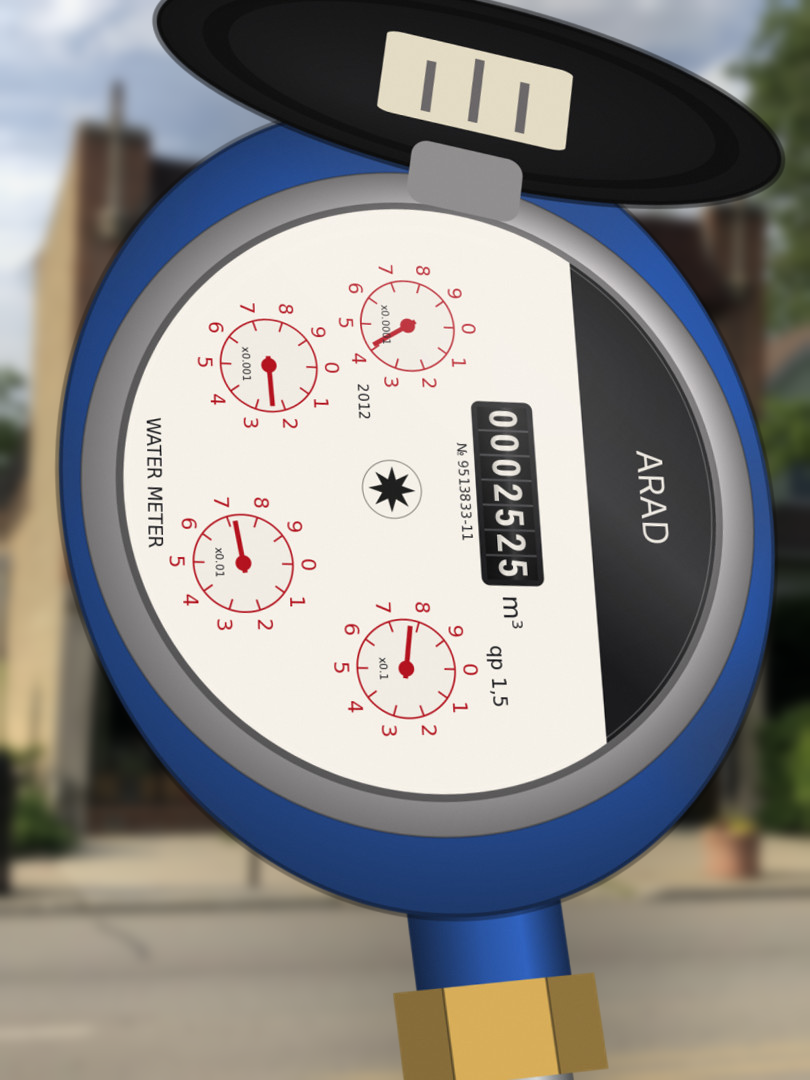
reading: 2525.7724 (m³)
